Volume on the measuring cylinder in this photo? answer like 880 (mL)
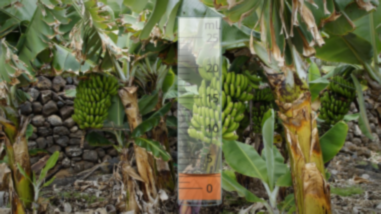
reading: 2 (mL)
